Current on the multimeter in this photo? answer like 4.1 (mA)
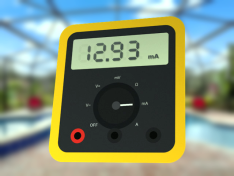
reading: 12.93 (mA)
